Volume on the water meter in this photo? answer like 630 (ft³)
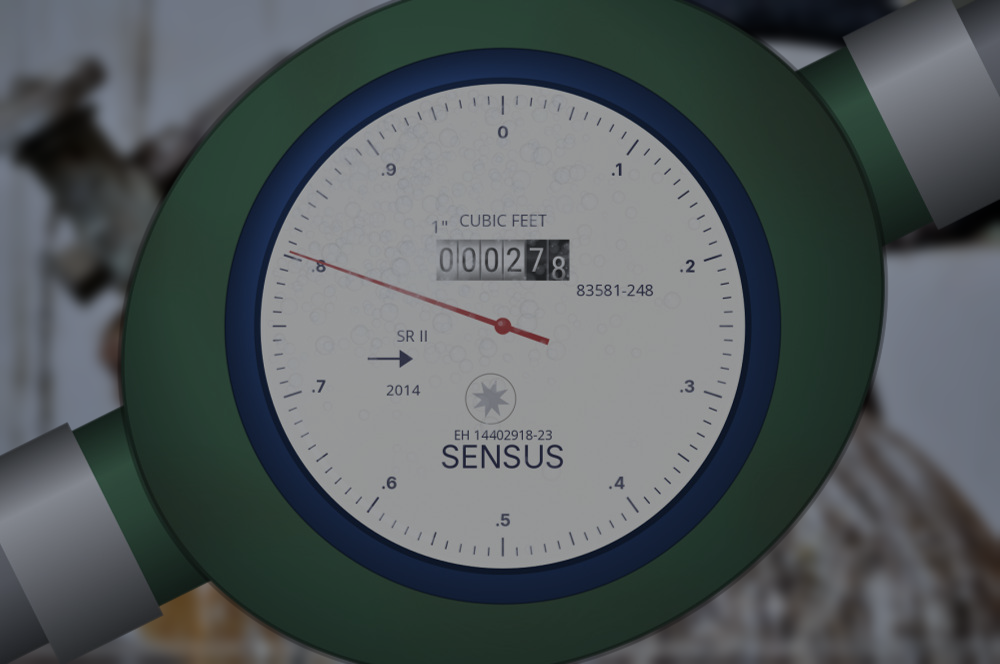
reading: 277.80 (ft³)
